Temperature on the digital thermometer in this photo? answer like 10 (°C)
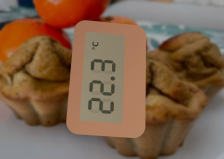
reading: 22.3 (°C)
